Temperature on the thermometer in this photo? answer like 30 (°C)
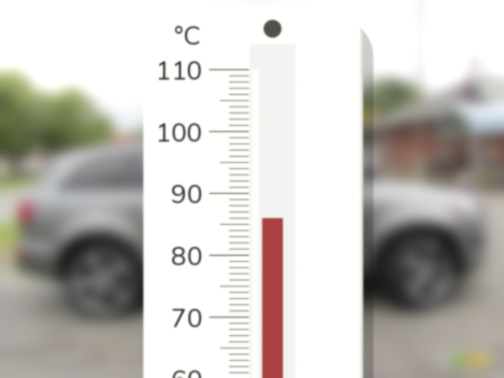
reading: 86 (°C)
